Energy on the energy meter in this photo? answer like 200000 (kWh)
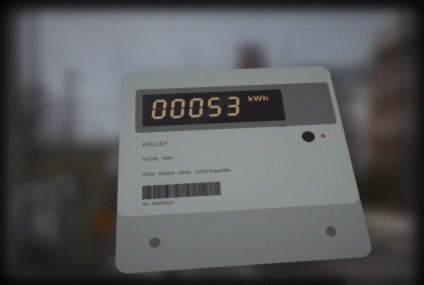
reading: 53 (kWh)
